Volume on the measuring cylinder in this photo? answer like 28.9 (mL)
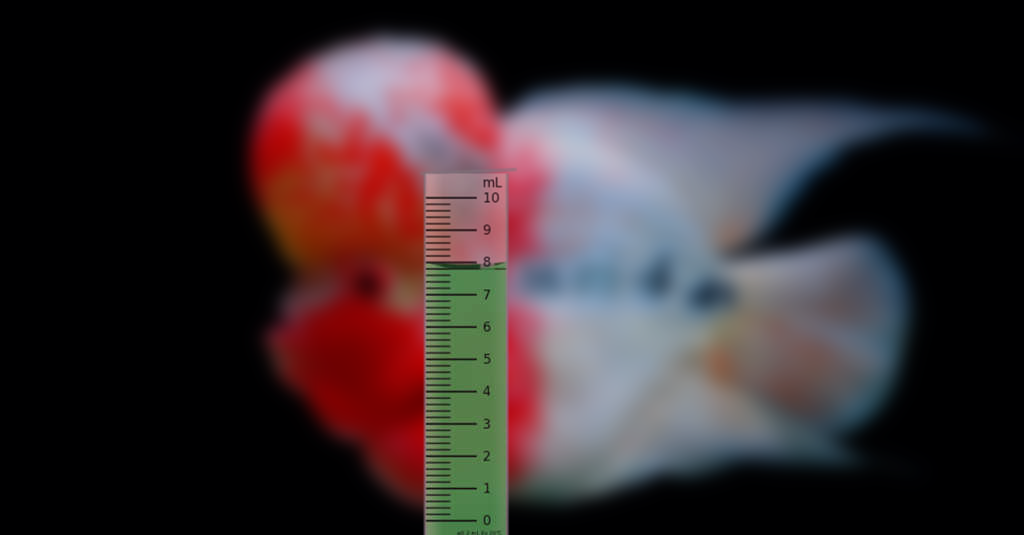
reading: 7.8 (mL)
